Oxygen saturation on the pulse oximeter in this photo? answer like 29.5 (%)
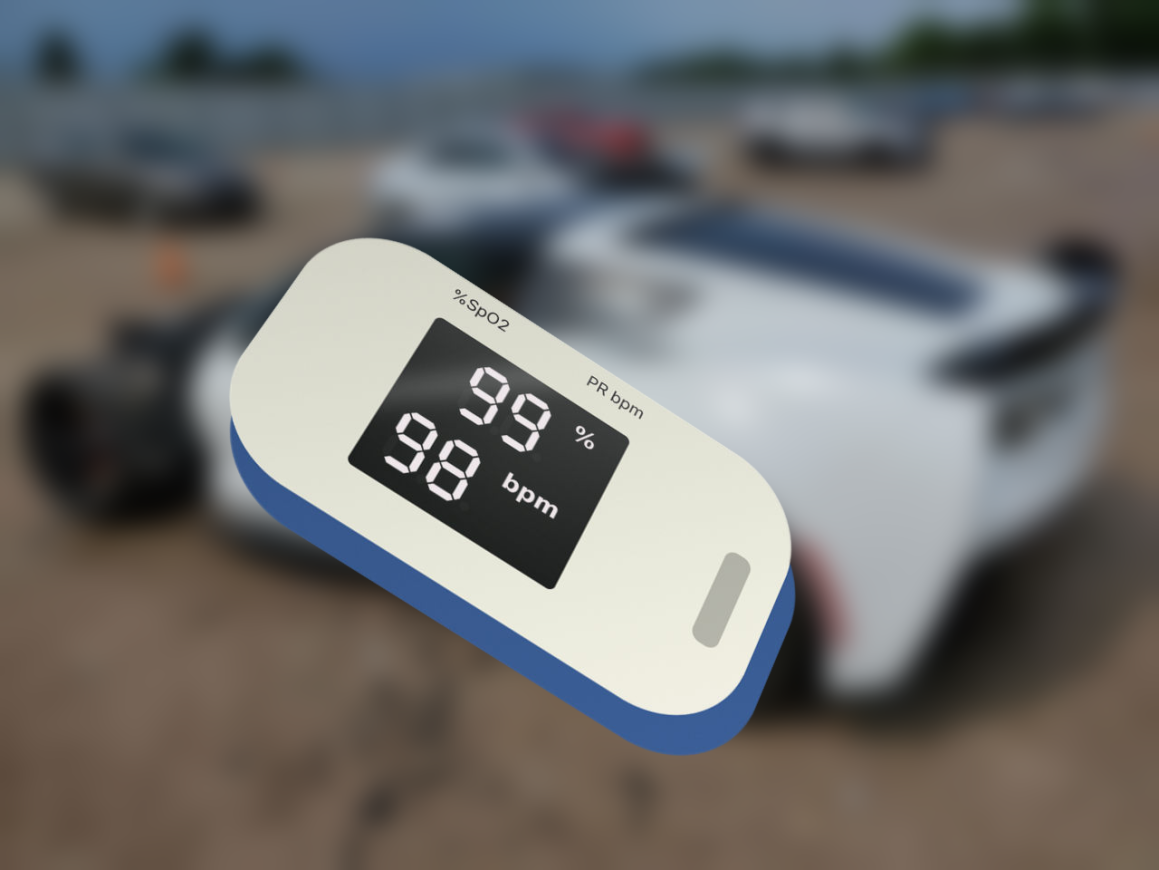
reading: 99 (%)
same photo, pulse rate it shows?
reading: 98 (bpm)
